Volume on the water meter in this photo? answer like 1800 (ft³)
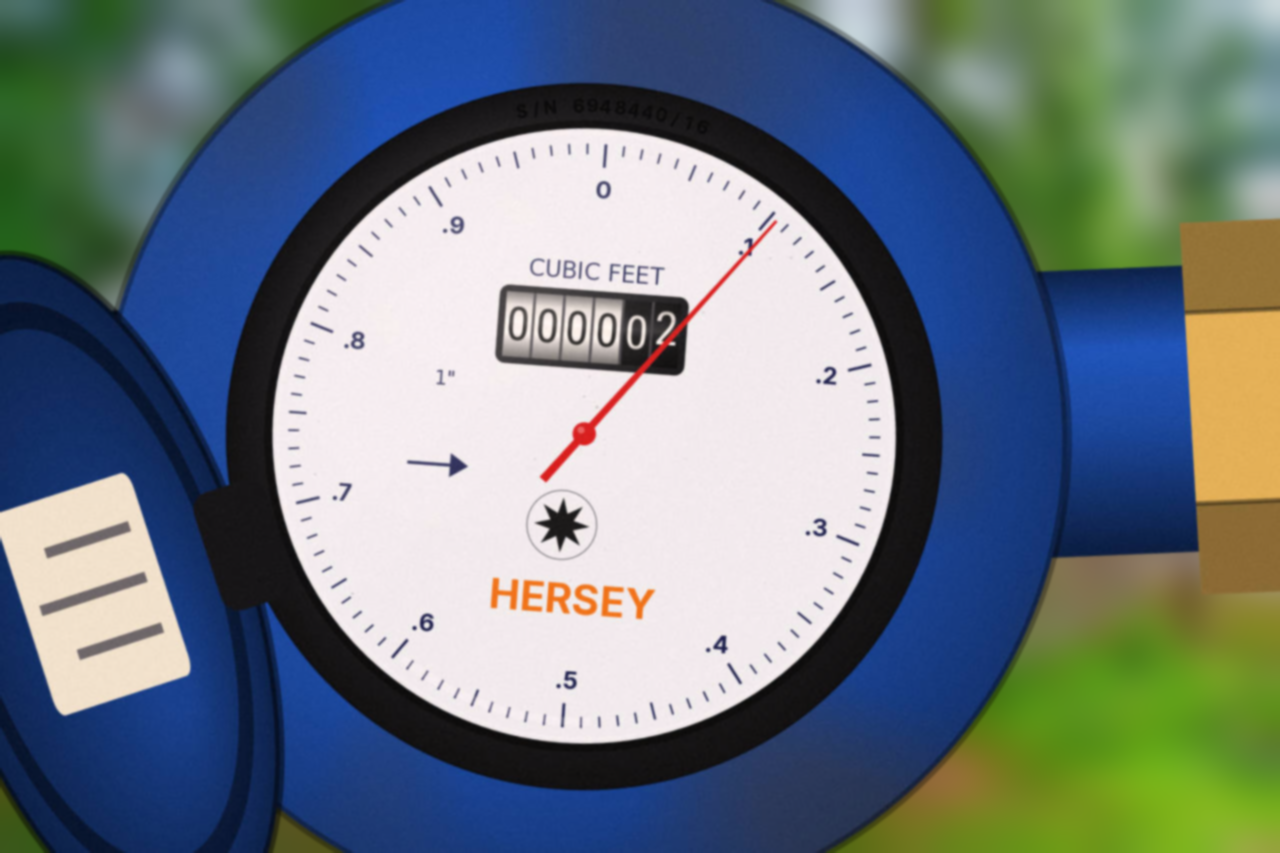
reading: 2.10 (ft³)
